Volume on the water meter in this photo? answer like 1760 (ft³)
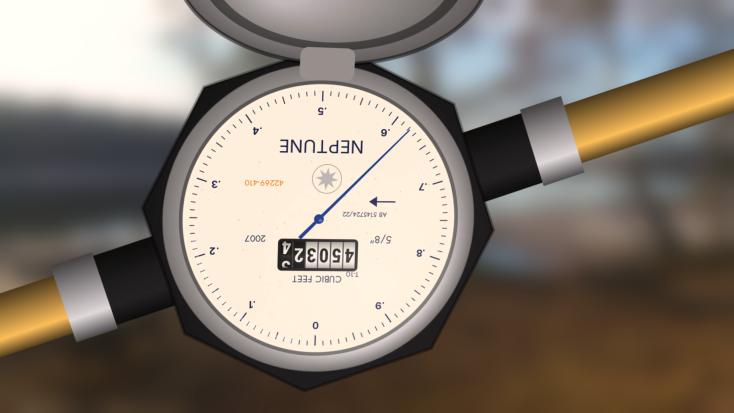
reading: 450323.62 (ft³)
